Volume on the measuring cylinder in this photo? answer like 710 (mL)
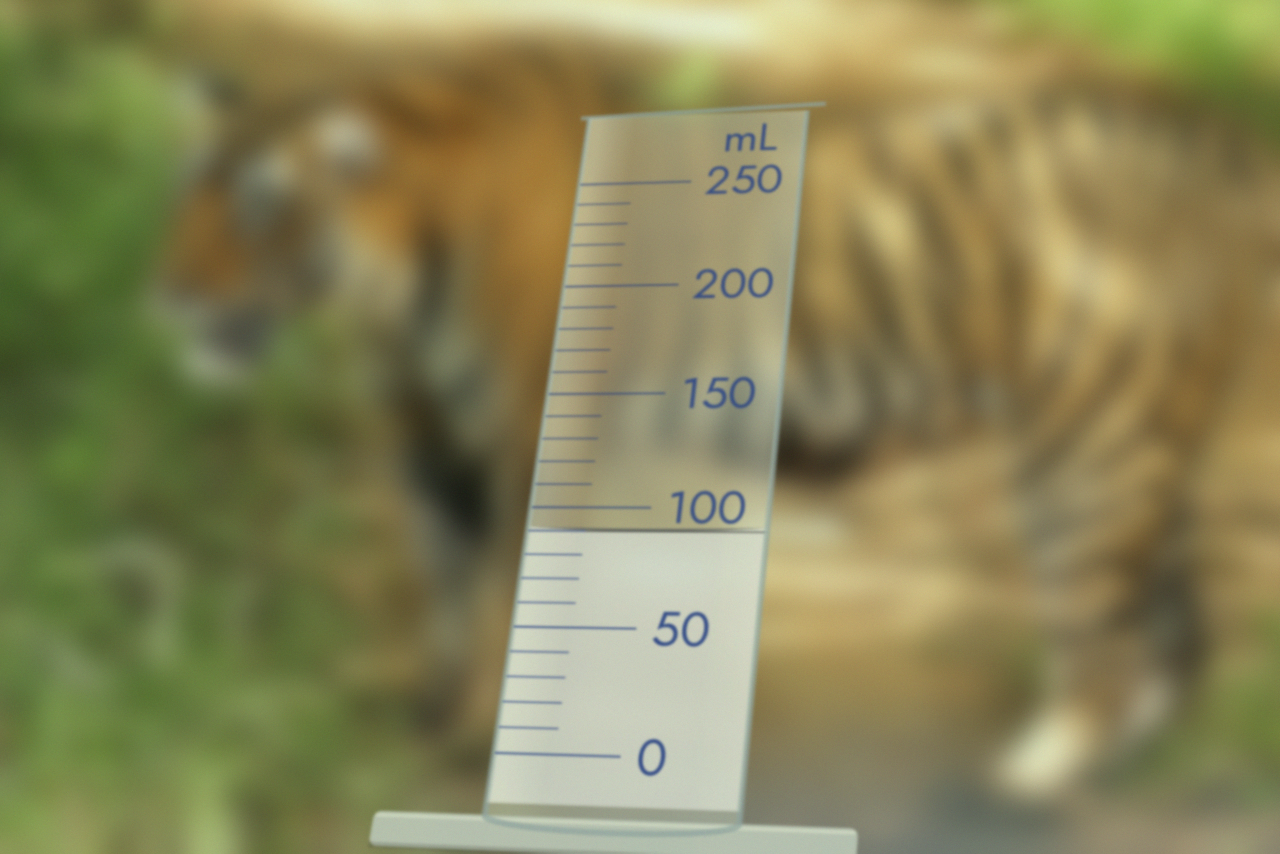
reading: 90 (mL)
